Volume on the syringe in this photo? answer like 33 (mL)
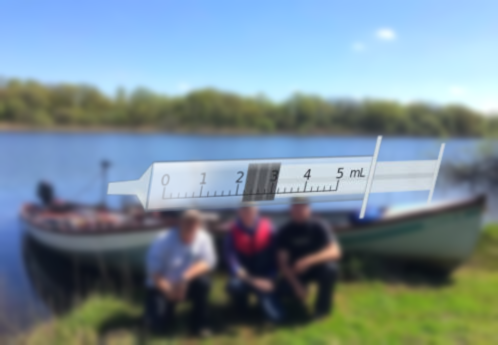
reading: 2.2 (mL)
